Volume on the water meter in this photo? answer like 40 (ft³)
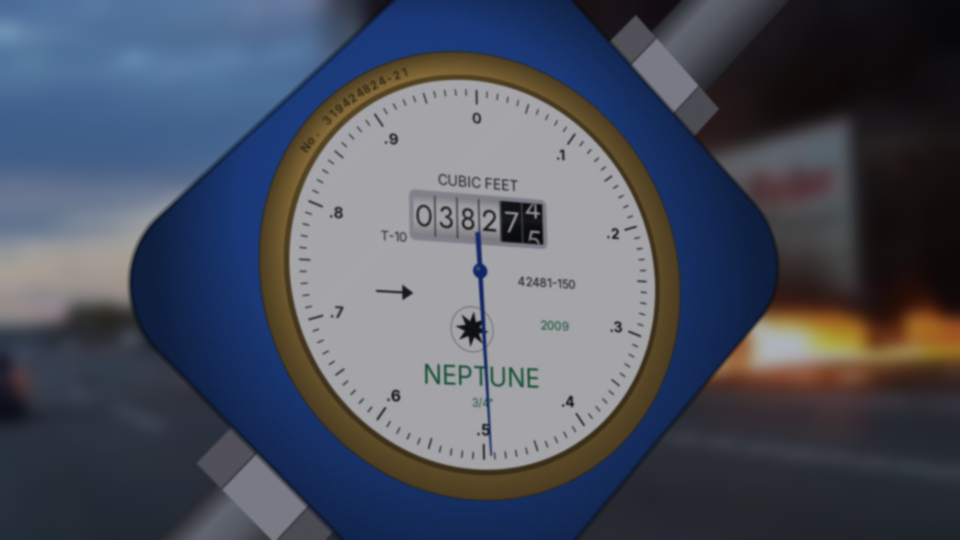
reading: 38274.49 (ft³)
